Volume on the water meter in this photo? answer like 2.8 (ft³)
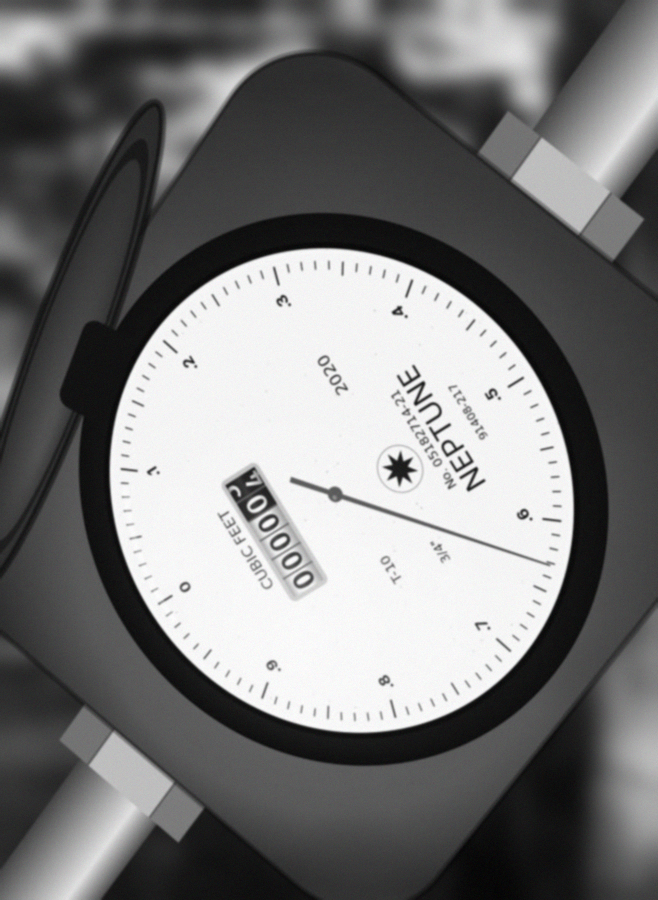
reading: 3.63 (ft³)
